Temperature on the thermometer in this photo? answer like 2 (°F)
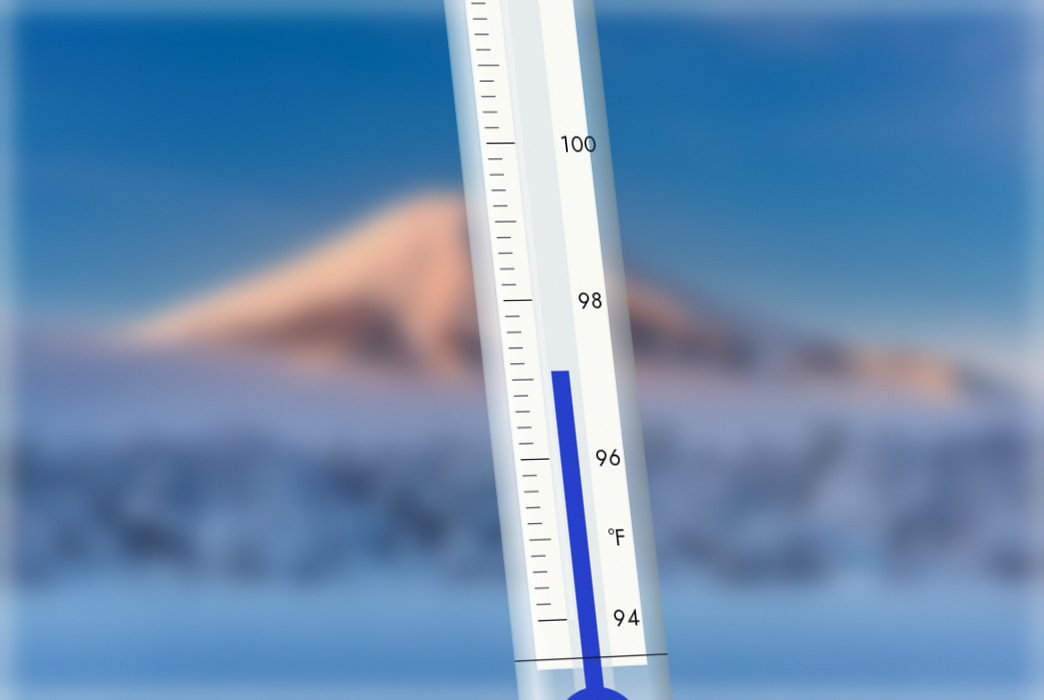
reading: 97.1 (°F)
